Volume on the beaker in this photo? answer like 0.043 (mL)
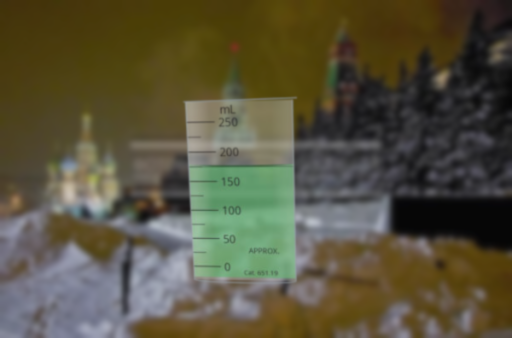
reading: 175 (mL)
